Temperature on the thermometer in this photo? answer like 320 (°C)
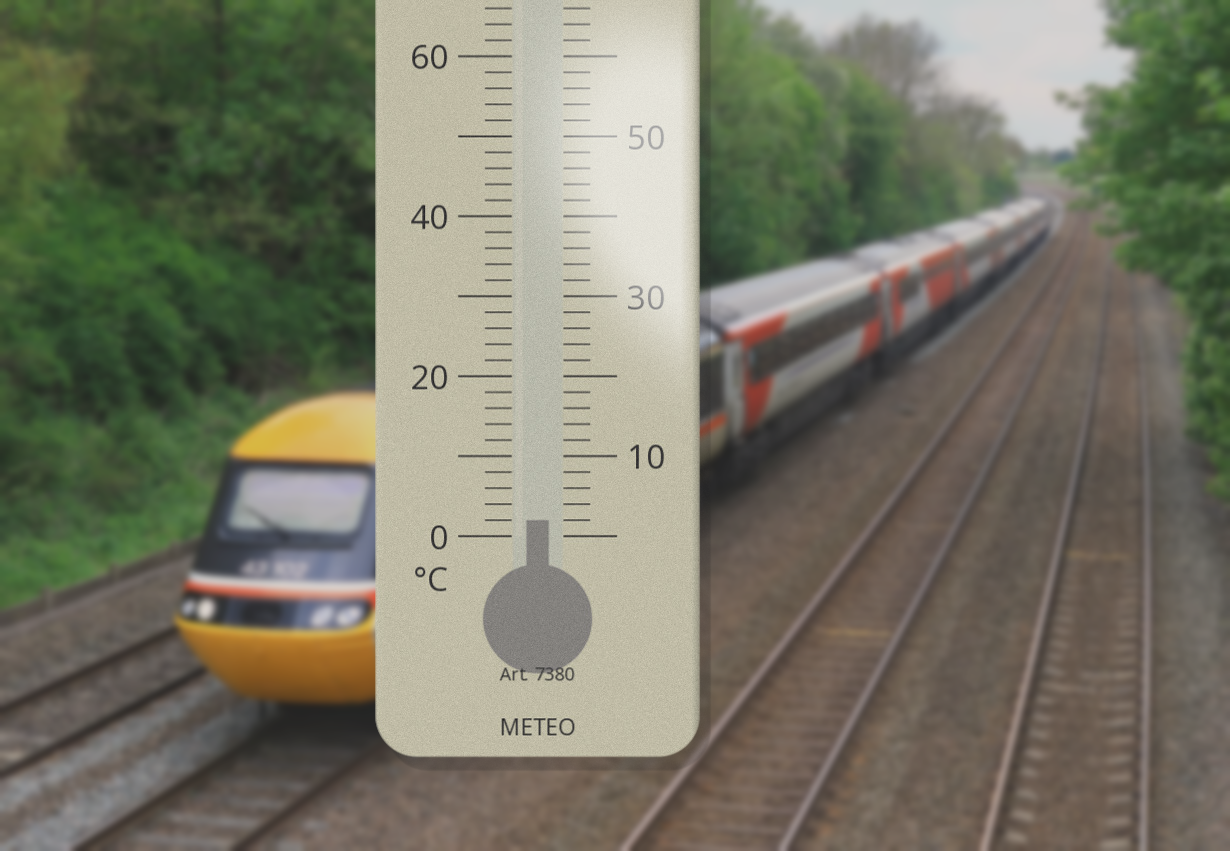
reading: 2 (°C)
